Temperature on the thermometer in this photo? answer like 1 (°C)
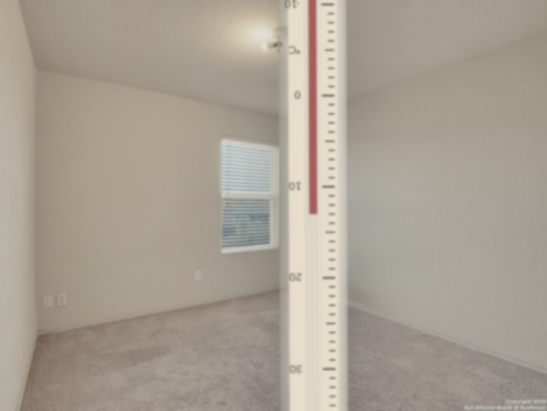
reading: 13 (°C)
